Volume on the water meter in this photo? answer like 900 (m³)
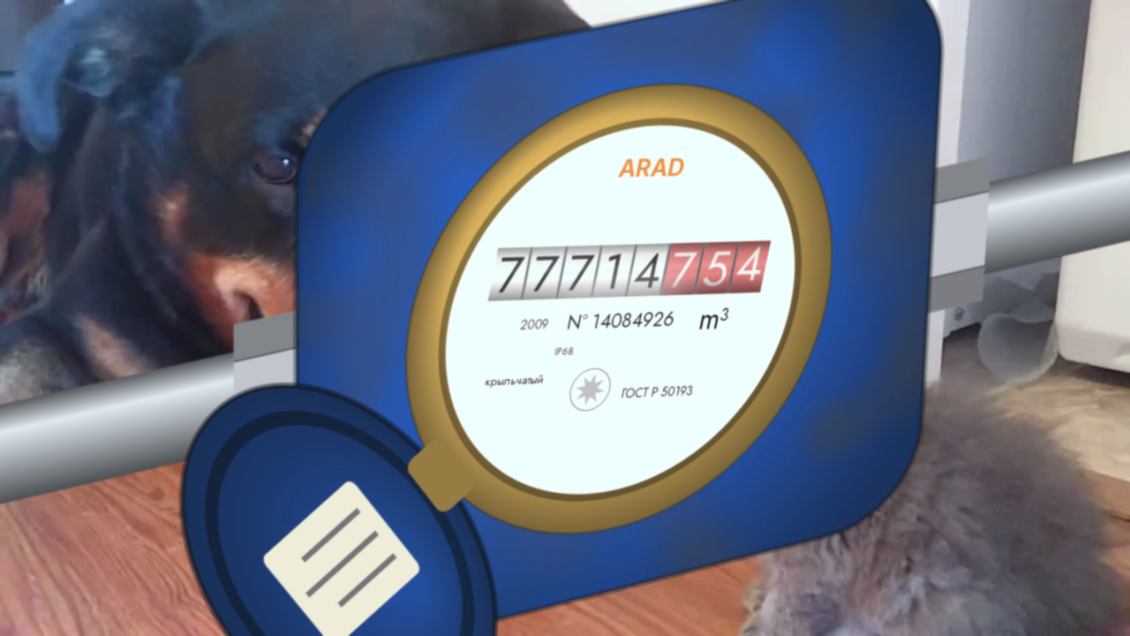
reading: 77714.754 (m³)
